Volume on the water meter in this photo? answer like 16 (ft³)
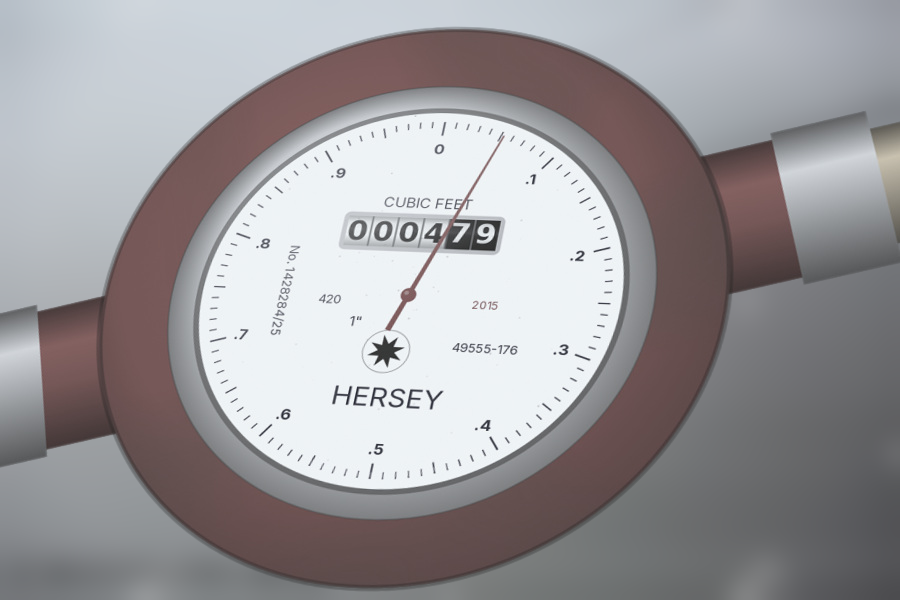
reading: 479.05 (ft³)
